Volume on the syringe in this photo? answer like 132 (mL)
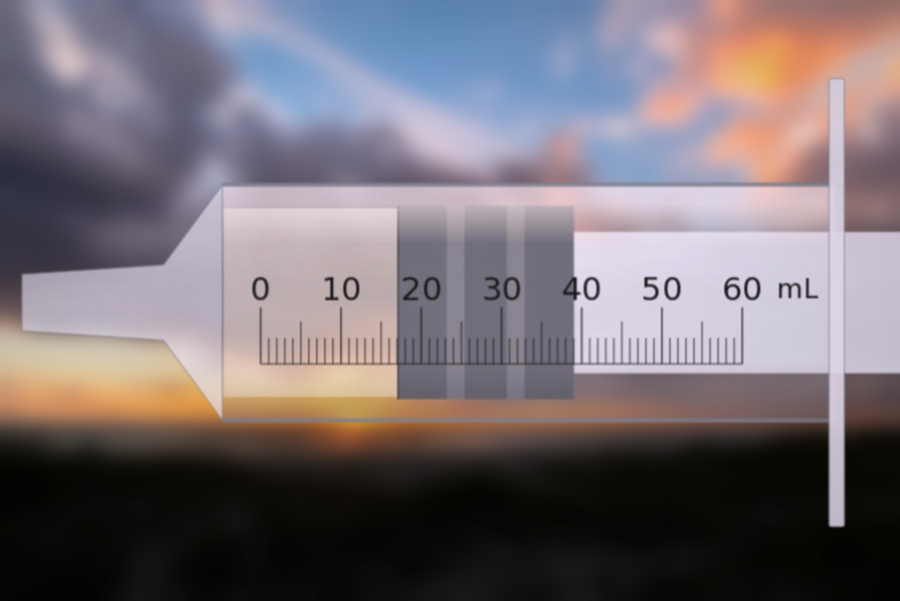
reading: 17 (mL)
